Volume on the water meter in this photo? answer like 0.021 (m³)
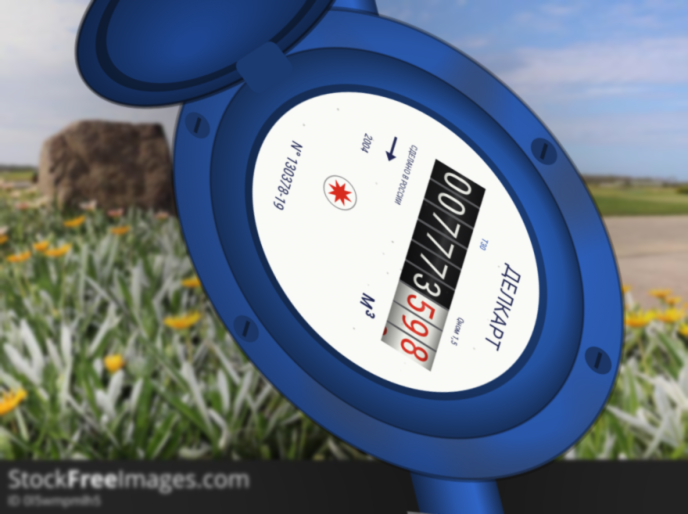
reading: 7773.598 (m³)
